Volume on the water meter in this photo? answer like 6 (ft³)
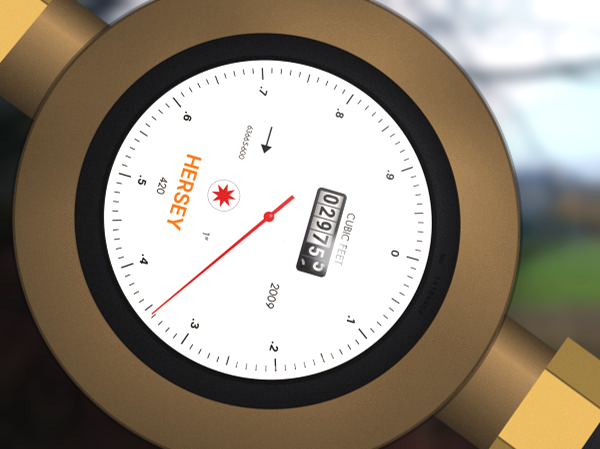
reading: 29755.34 (ft³)
